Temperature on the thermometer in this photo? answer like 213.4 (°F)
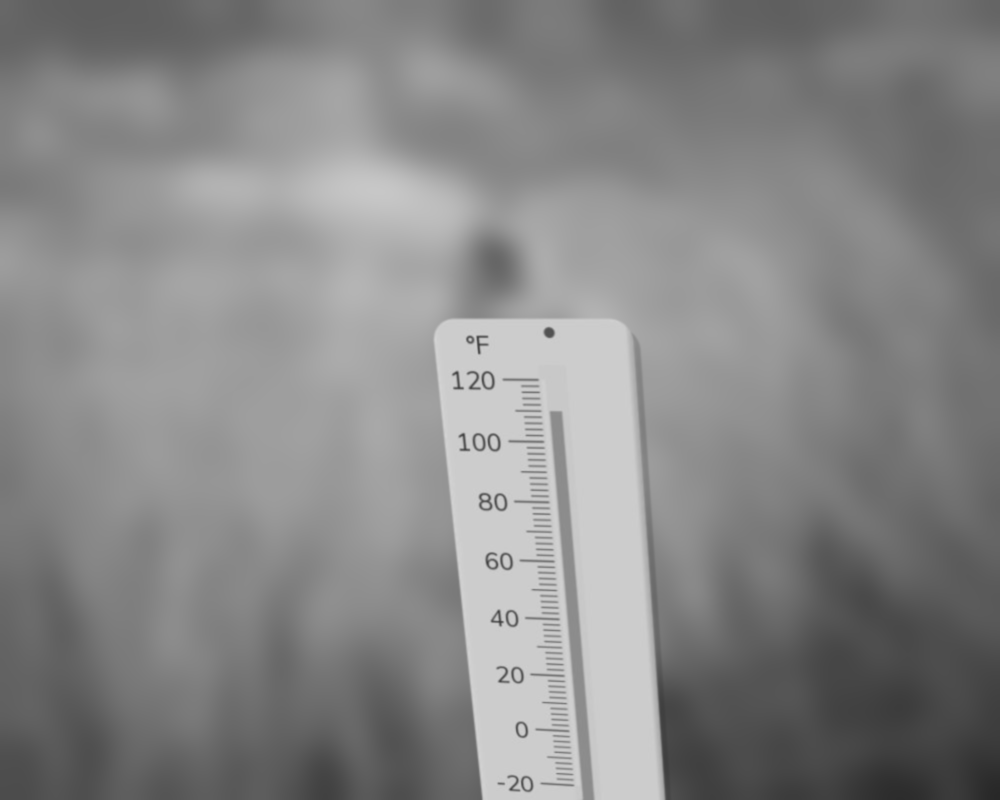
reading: 110 (°F)
